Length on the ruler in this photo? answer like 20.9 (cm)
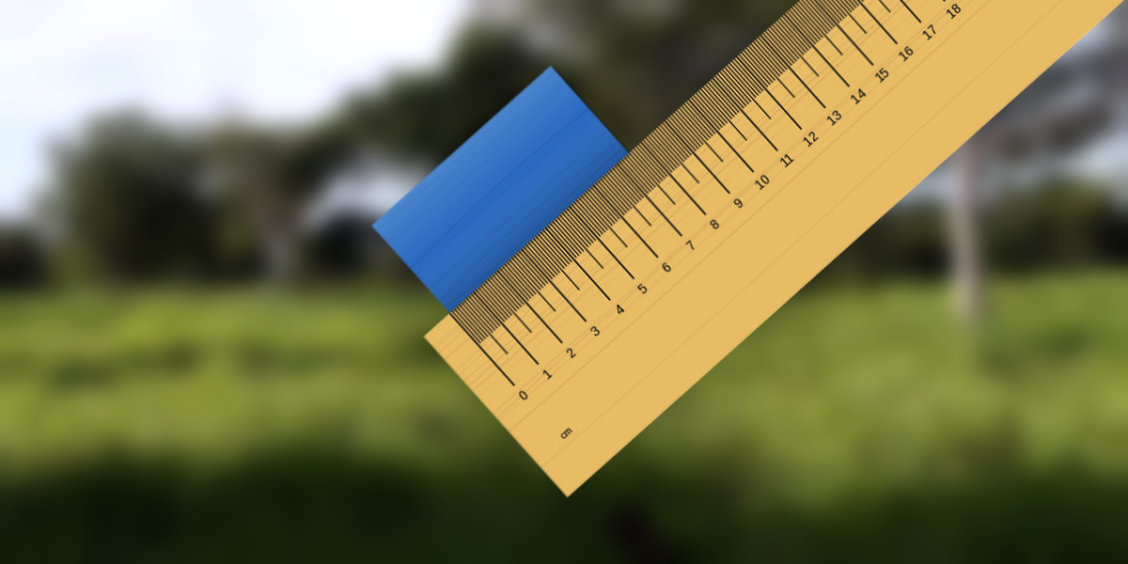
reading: 7.5 (cm)
